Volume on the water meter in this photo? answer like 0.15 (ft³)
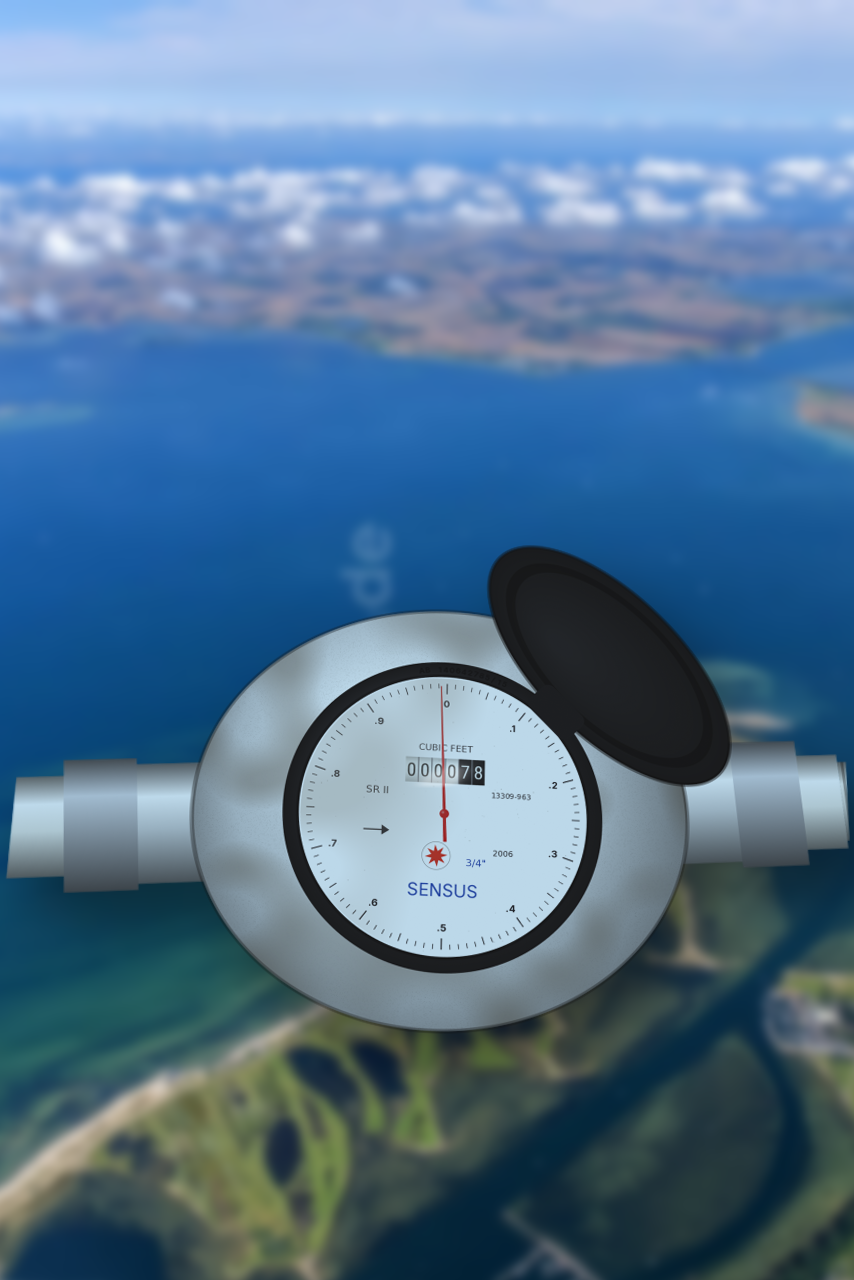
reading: 77.99 (ft³)
